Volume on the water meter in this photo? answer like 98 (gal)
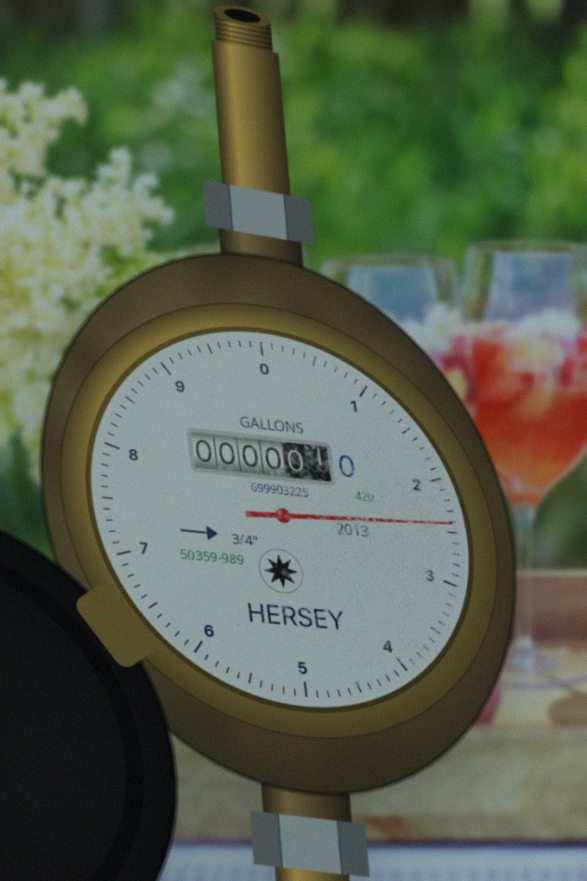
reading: 12.4 (gal)
